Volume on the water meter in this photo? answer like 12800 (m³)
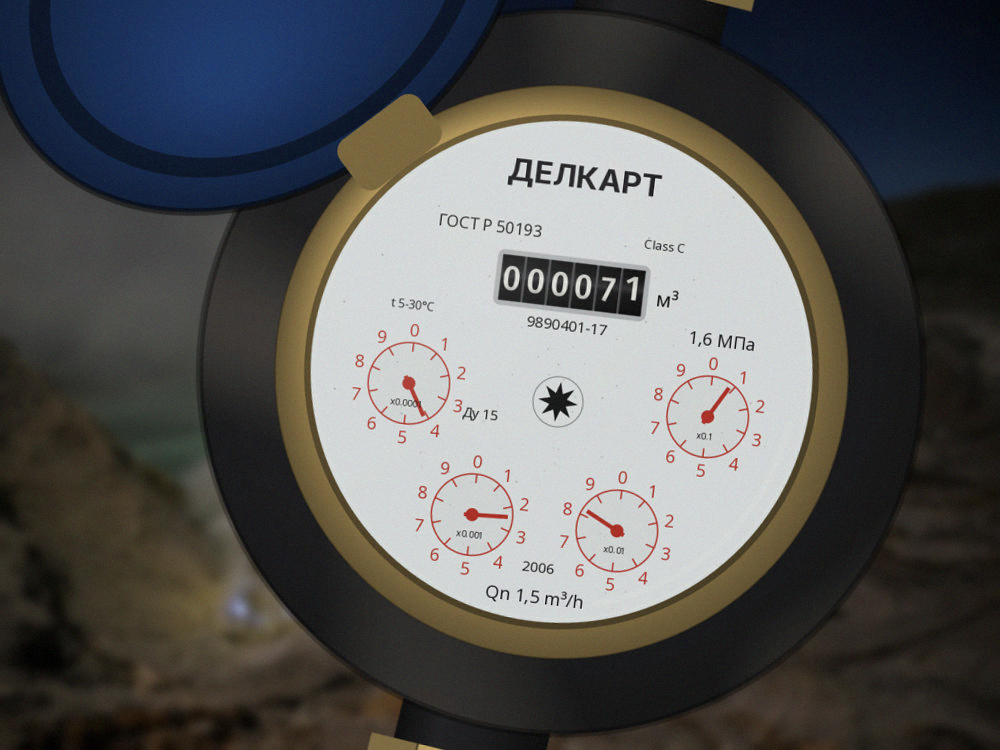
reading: 71.0824 (m³)
